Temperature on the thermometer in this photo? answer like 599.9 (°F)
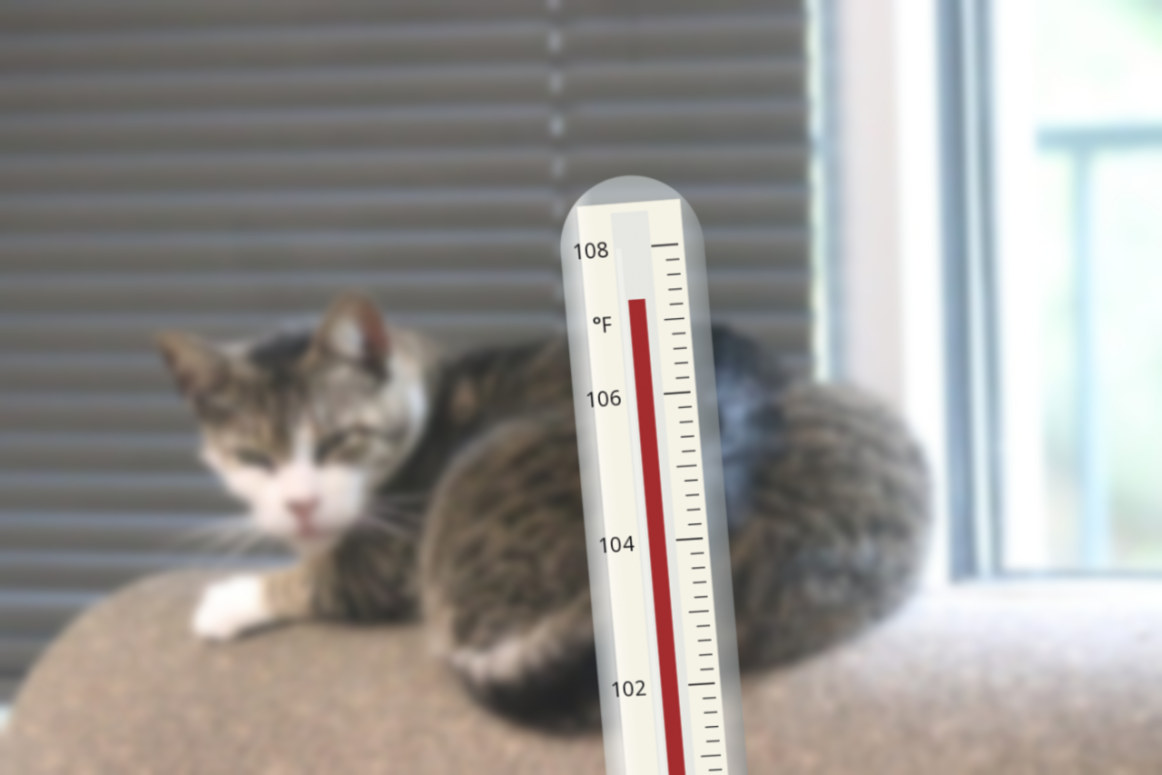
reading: 107.3 (°F)
